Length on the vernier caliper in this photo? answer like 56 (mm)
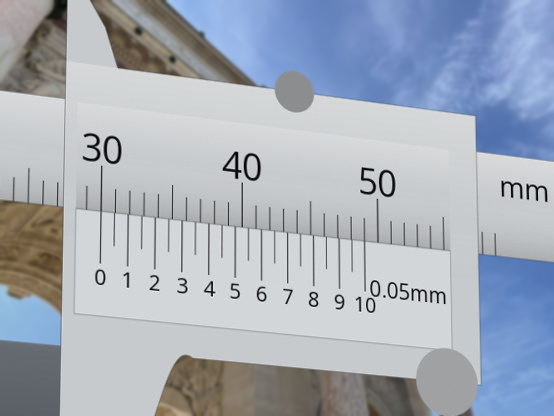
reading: 30.0 (mm)
